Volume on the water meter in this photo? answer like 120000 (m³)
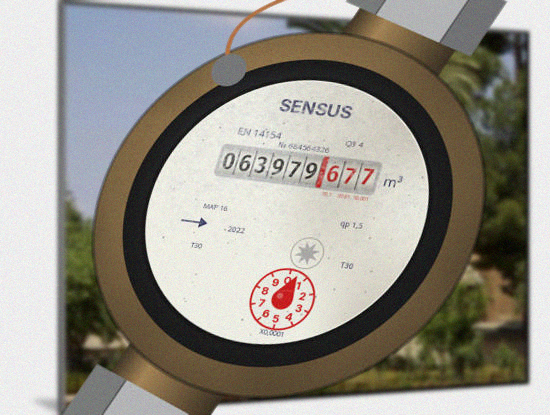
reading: 63979.6770 (m³)
